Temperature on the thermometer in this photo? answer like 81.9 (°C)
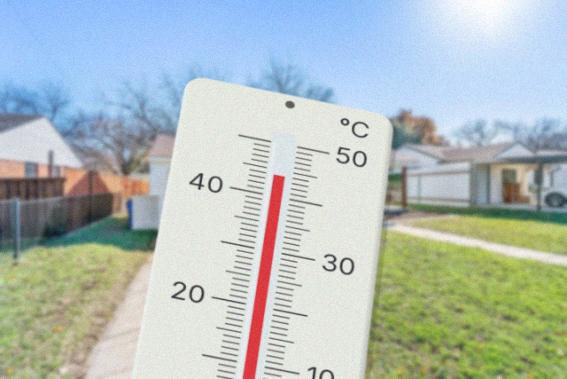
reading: 44 (°C)
